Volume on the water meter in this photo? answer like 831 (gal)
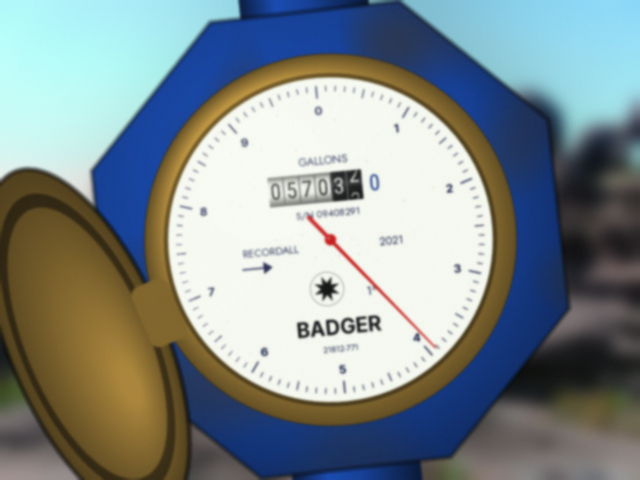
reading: 570323.9 (gal)
